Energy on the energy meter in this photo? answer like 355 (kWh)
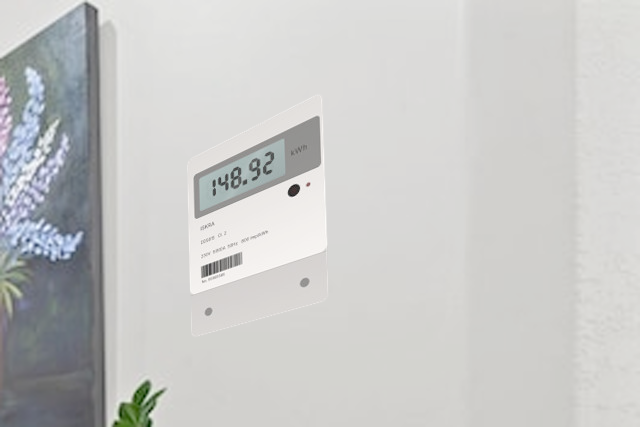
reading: 148.92 (kWh)
